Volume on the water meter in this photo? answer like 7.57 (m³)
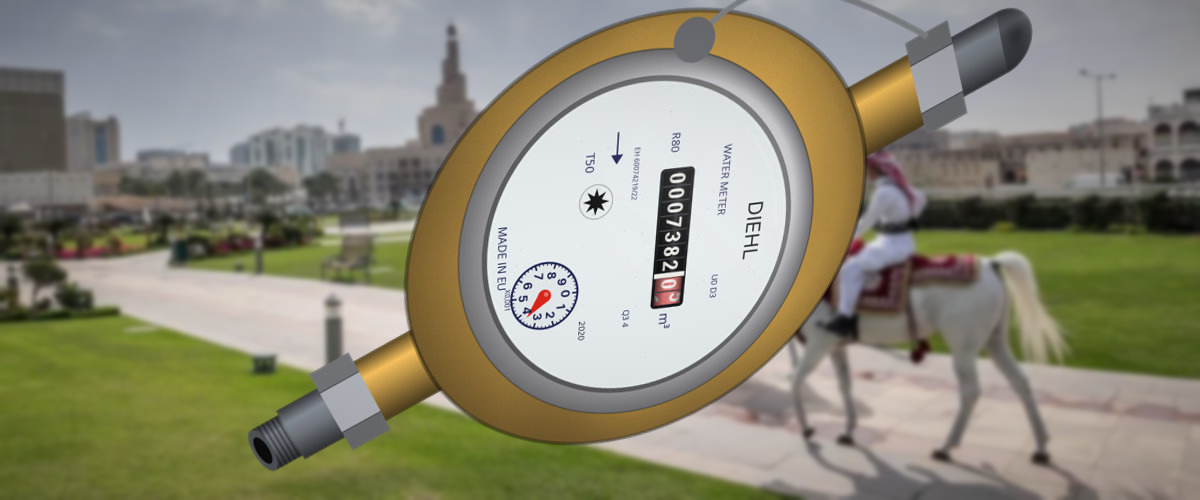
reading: 7382.053 (m³)
